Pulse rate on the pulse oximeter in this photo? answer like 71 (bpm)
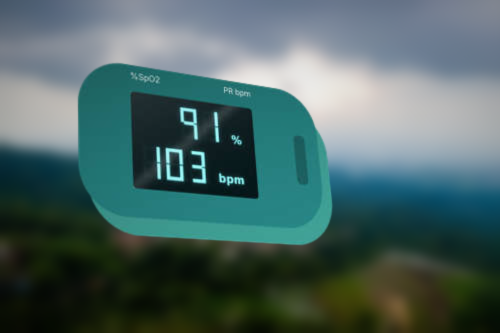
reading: 103 (bpm)
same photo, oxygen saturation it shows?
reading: 91 (%)
